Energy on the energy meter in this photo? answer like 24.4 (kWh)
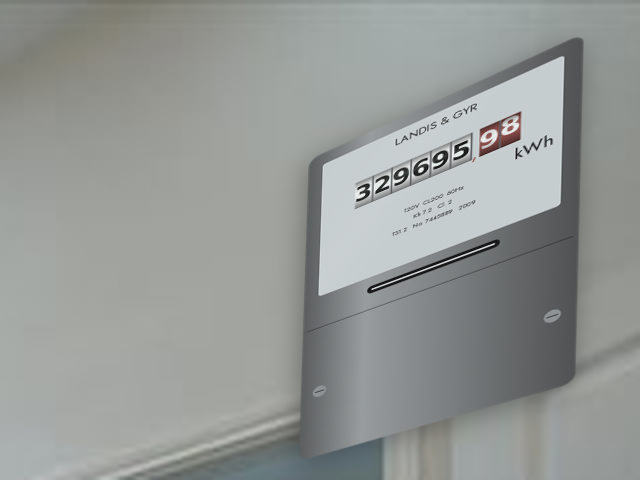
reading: 329695.98 (kWh)
